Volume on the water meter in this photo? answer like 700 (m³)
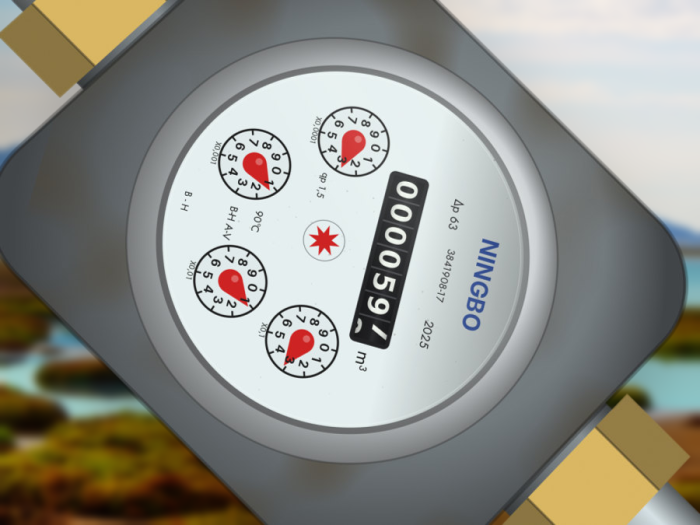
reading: 597.3112 (m³)
